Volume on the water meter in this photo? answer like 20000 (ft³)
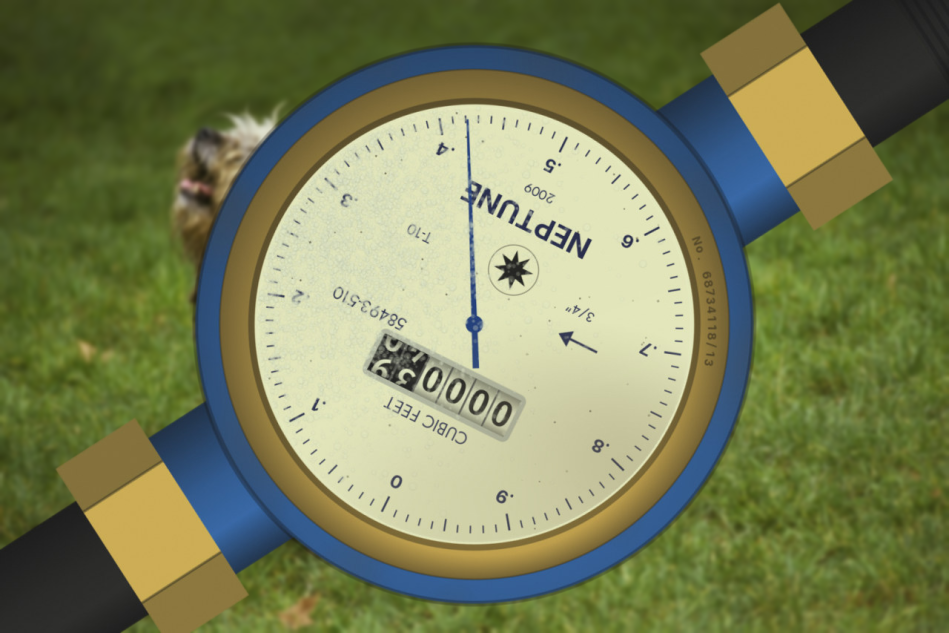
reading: 39.42 (ft³)
